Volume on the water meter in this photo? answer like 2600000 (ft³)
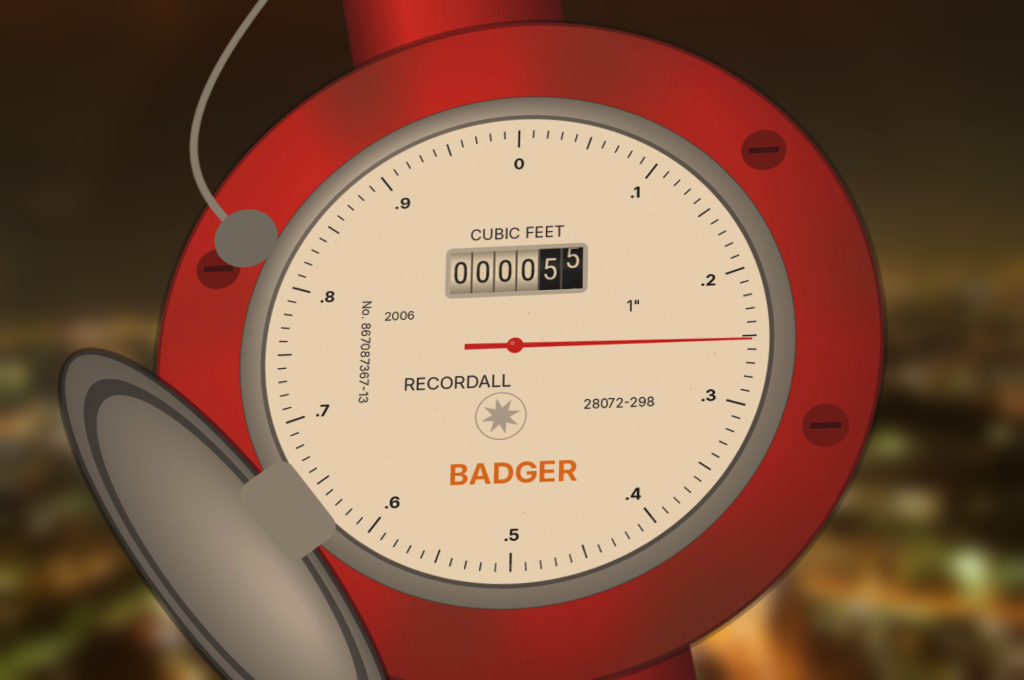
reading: 55.25 (ft³)
